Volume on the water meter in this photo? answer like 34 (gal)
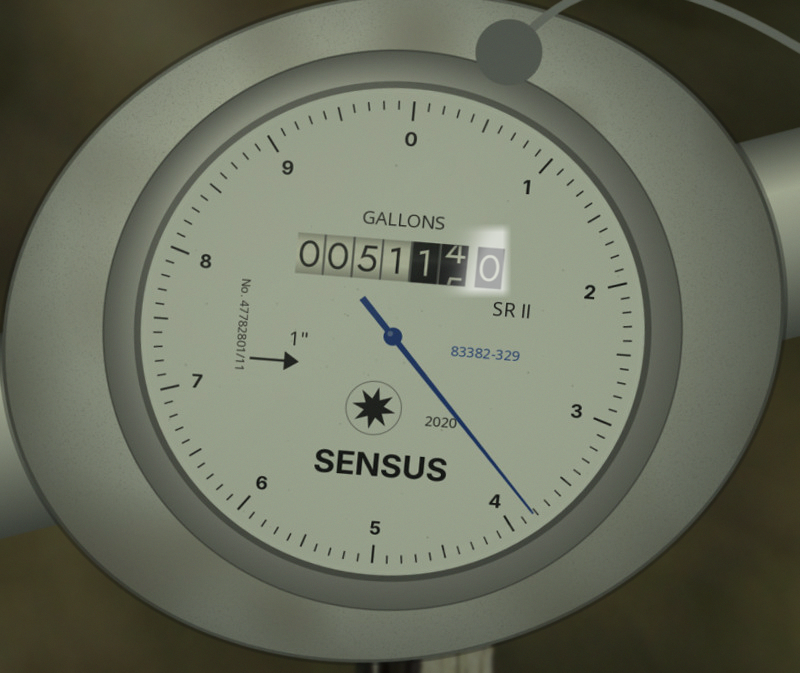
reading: 51143.8 (gal)
